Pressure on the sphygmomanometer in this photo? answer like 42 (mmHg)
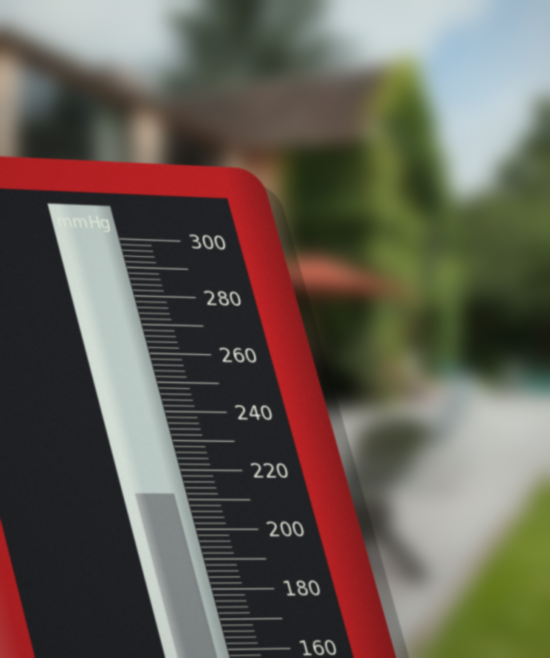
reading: 212 (mmHg)
